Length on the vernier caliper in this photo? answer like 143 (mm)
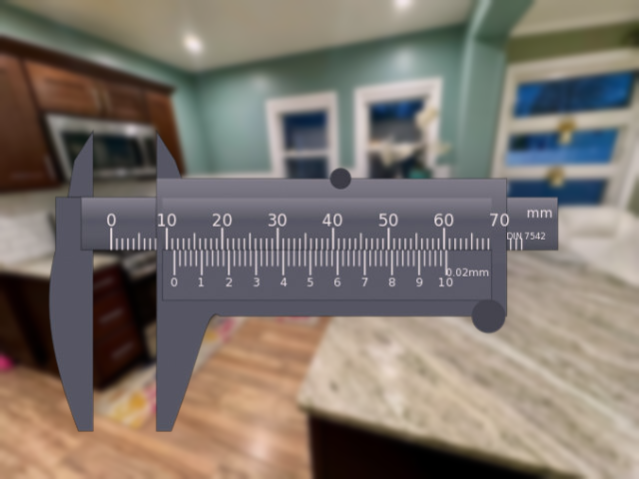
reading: 11.4 (mm)
